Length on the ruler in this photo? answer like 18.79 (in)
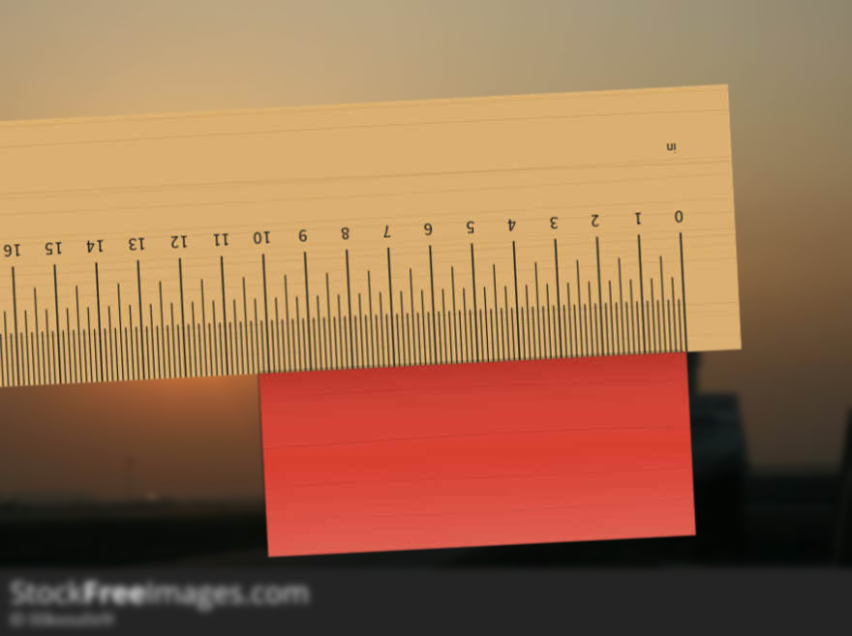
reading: 10.25 (in)
